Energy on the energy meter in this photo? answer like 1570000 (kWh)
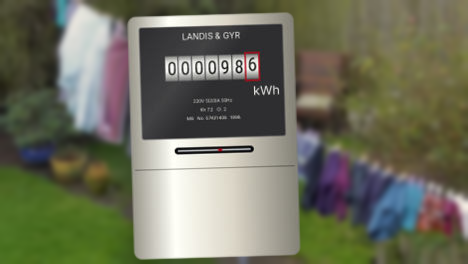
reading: 98.6 (kWh)
